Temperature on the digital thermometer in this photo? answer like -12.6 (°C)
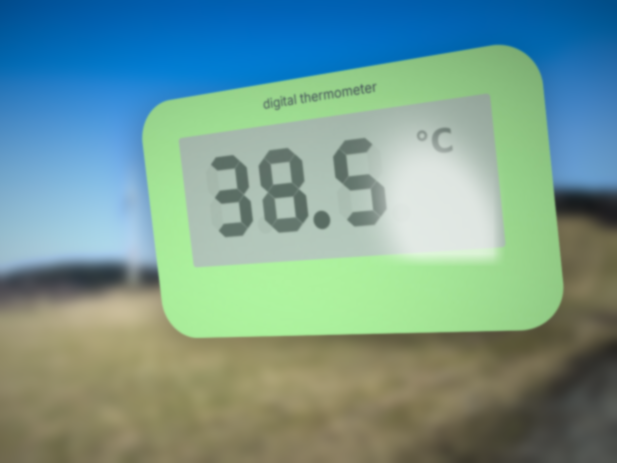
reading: 38.5 (°C)
